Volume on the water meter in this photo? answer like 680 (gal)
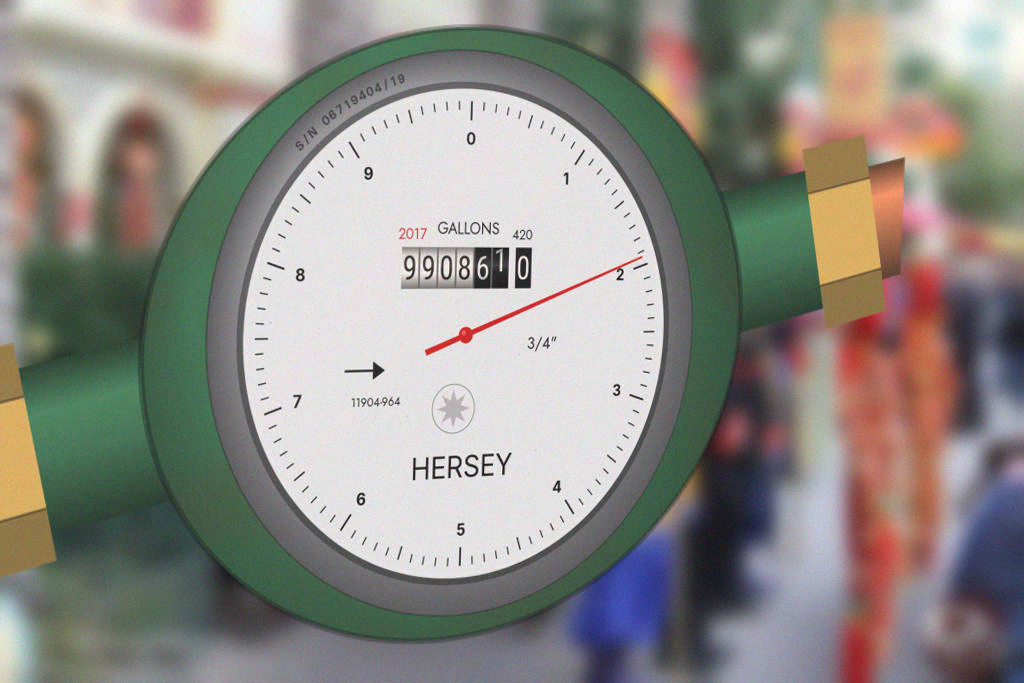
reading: 9908611.9 (gal)
